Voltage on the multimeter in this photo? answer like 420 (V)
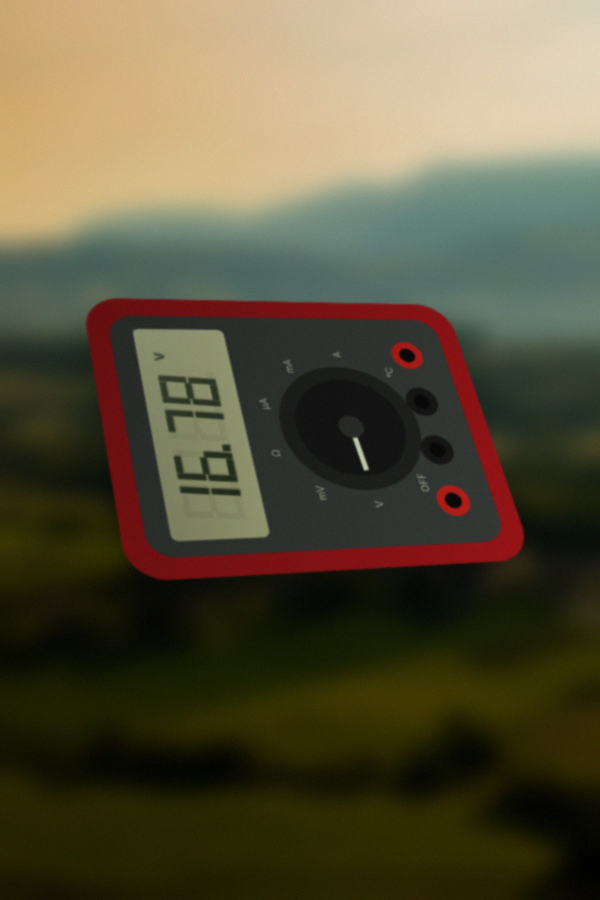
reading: 16.78 (V)
